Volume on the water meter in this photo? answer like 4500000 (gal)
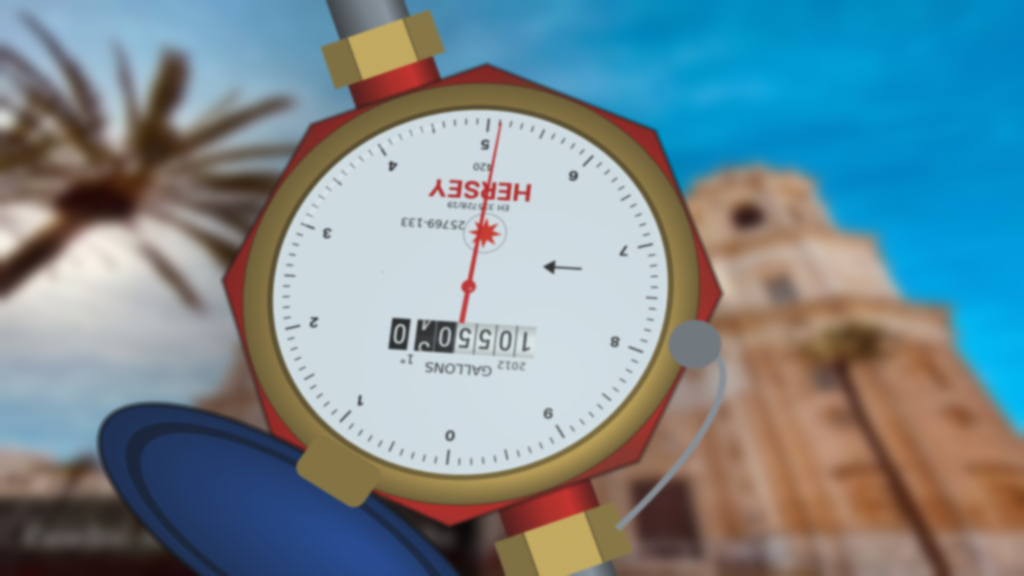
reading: 1055035.1 (gal)
